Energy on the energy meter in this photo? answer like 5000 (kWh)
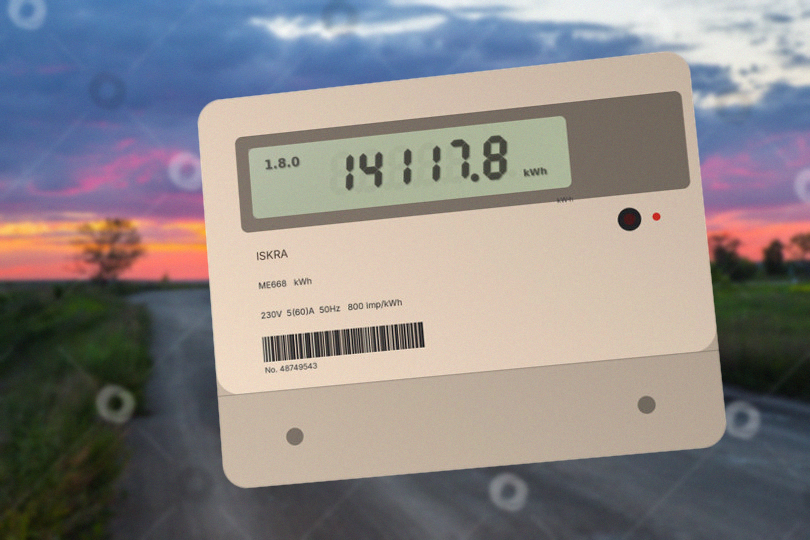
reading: 14117.8 (kWh)
